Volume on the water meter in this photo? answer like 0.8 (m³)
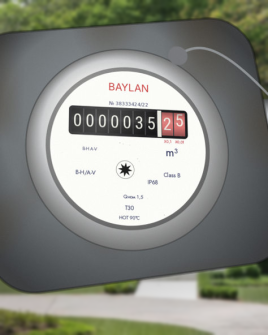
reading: 35.25 (m³)
